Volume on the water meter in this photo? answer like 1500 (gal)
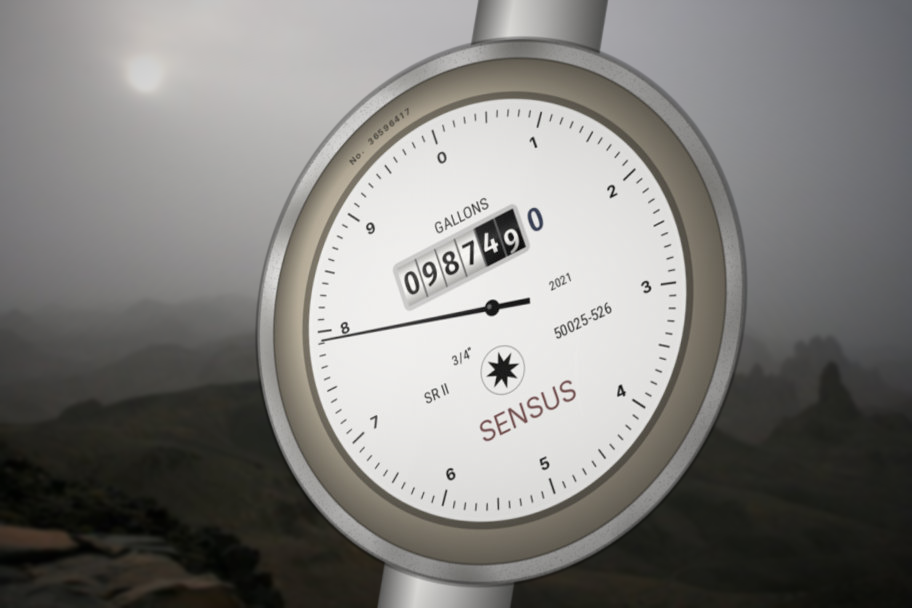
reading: 987487.9 (gal)
